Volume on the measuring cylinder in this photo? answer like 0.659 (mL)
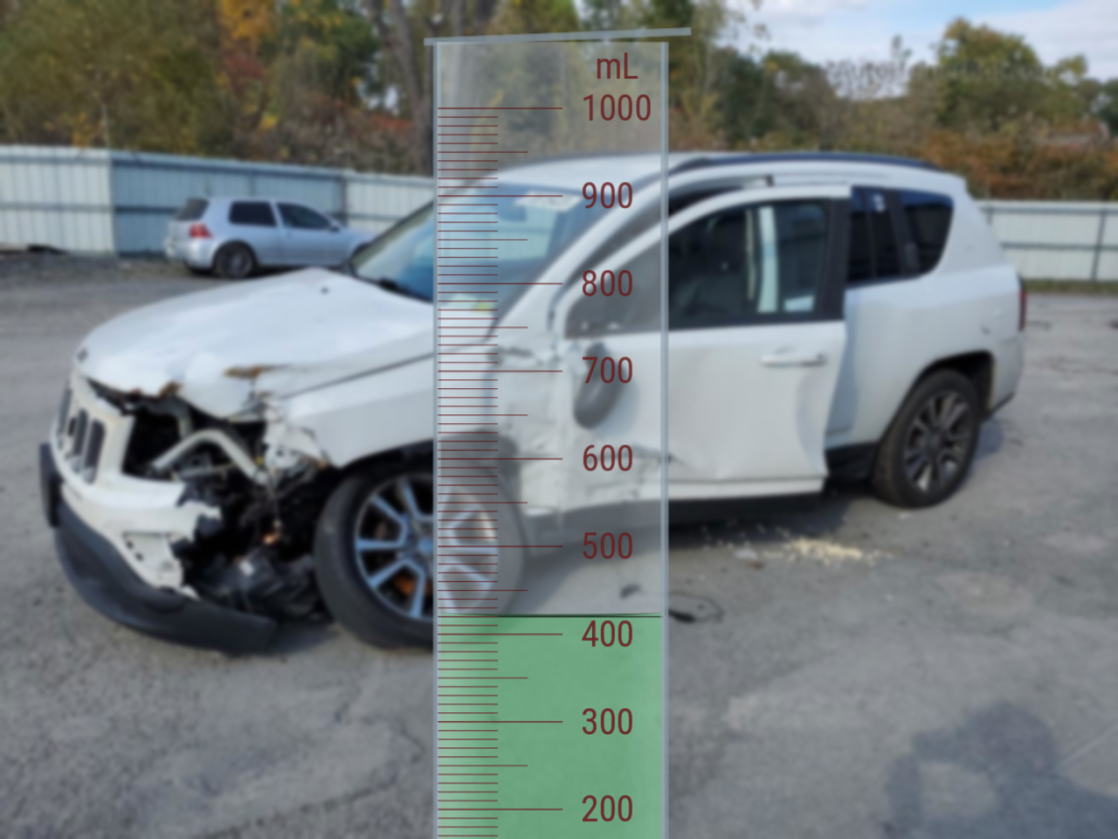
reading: 420 (mL)
